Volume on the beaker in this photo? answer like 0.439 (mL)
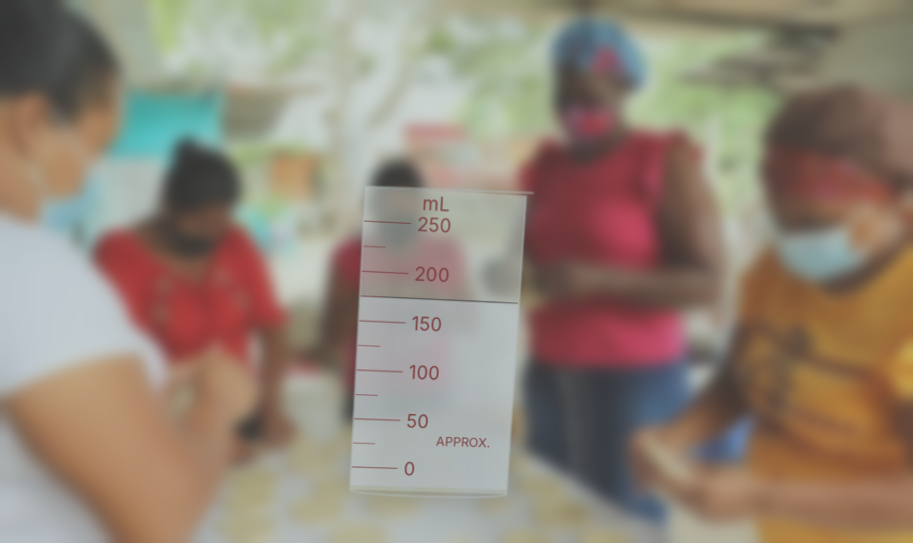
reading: 175 (mL)
